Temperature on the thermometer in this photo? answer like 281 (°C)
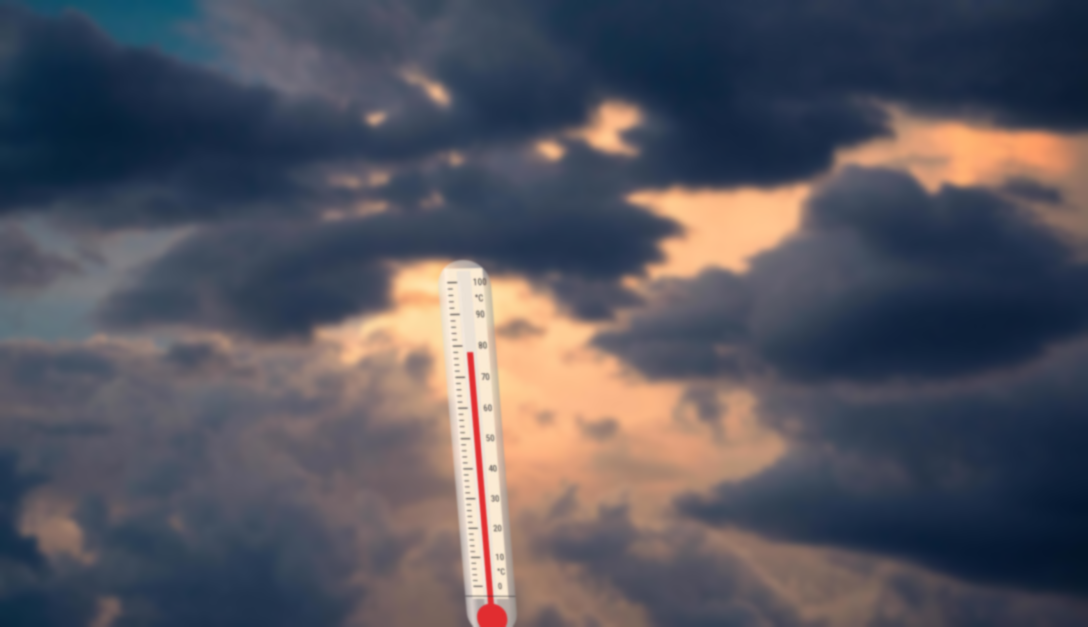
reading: 78 (°C)
